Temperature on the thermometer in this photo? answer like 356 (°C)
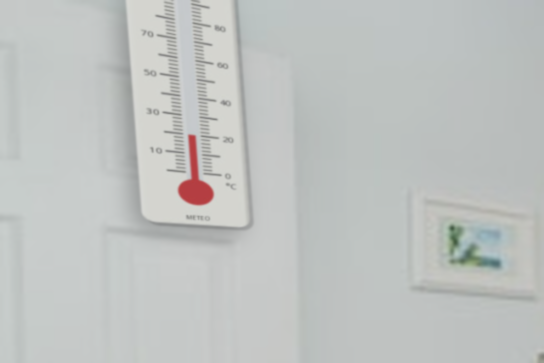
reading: 20 (°C)
